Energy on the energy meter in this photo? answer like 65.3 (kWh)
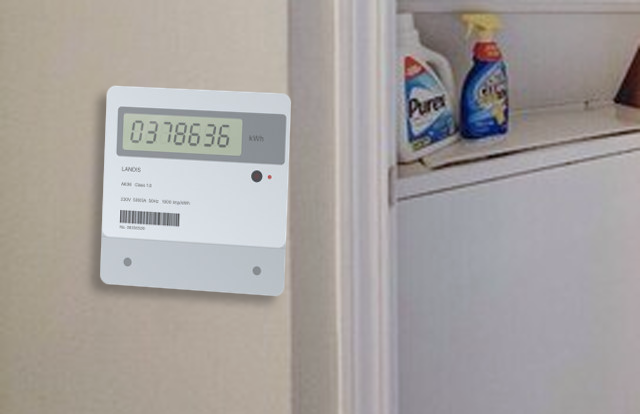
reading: 378636 (kWh)
